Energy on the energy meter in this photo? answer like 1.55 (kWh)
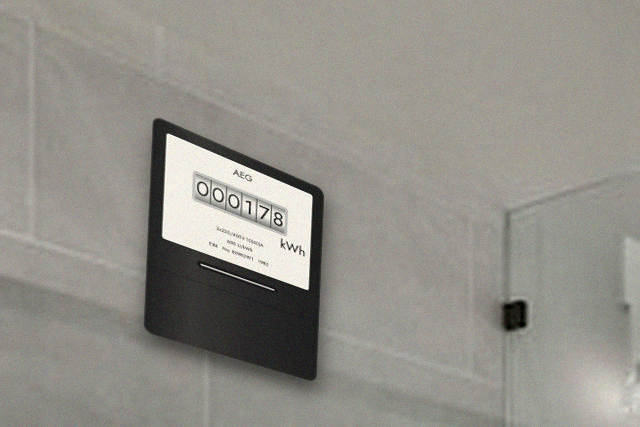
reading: 178 (kWh)
